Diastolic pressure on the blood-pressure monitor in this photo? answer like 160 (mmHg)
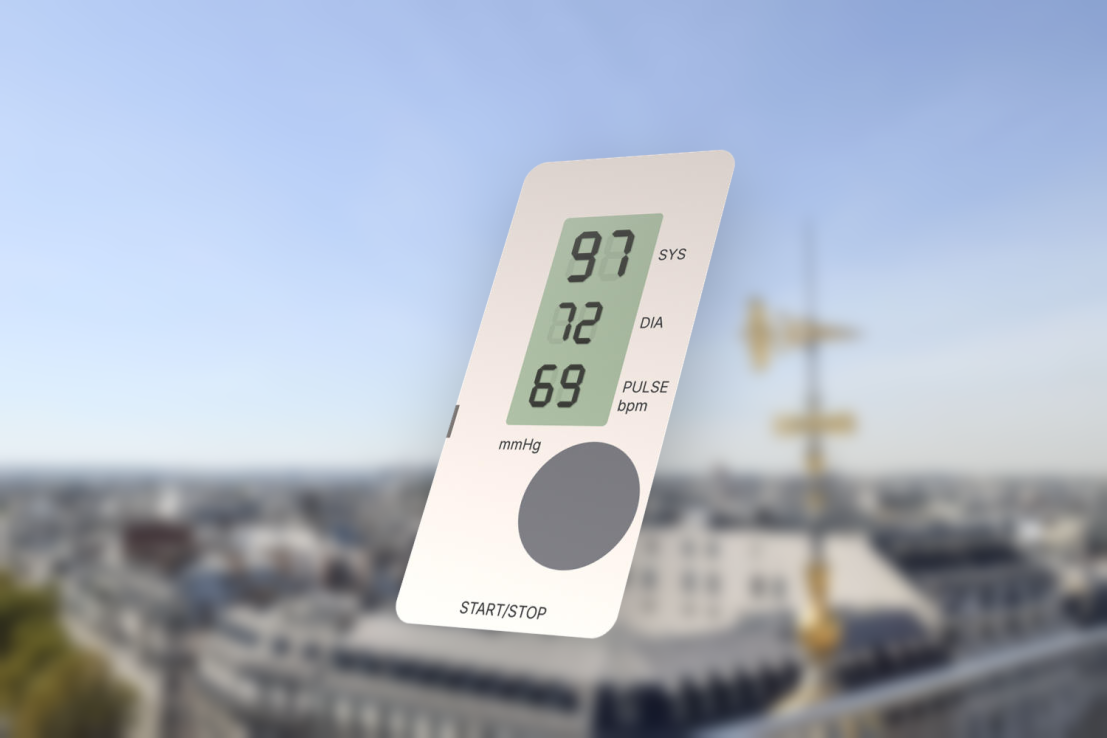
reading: 72 (mmHg)
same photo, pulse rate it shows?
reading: 69 (bpm)
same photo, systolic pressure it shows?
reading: 97 (mmHg)
